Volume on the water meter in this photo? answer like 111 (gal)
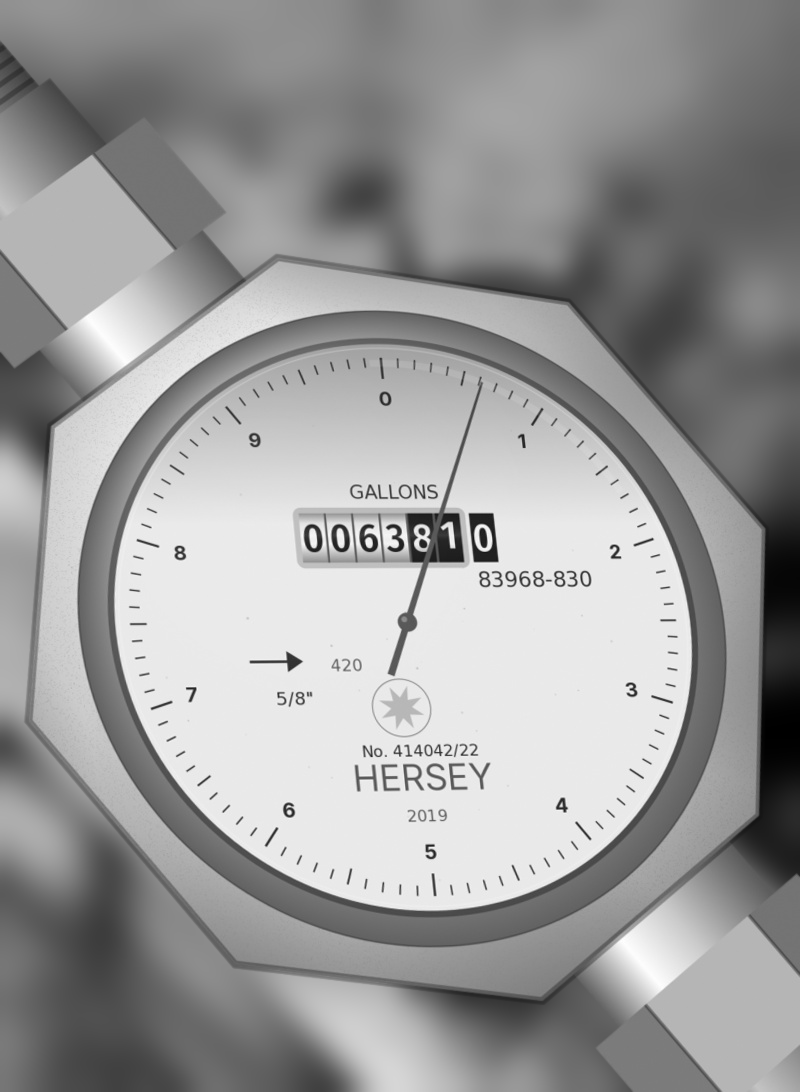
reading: 63810.6 (gal)
